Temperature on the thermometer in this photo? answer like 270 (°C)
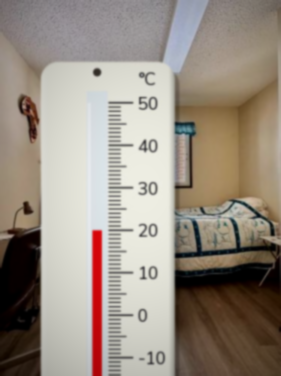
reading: 20 (°C)
